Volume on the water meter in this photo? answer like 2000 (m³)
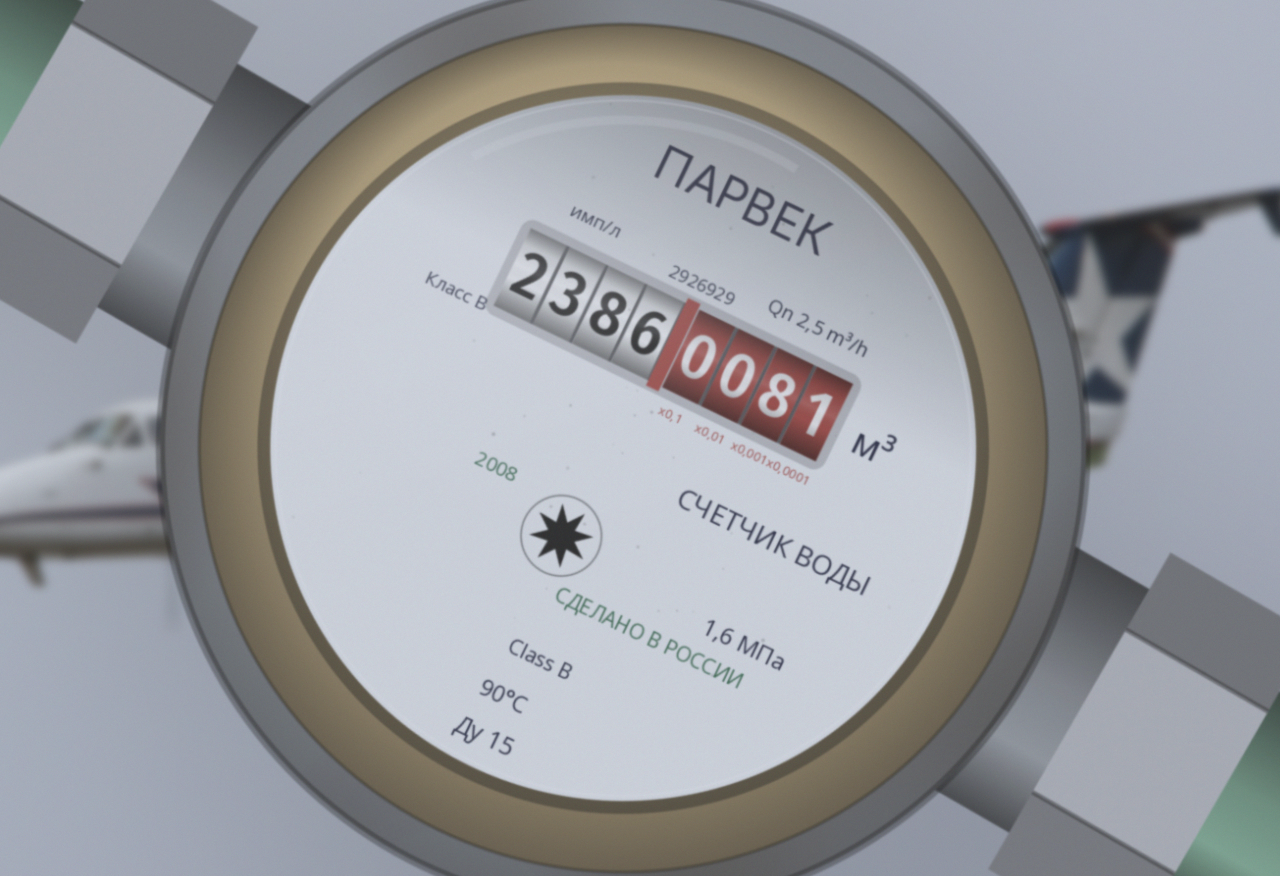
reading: 2386.0081 (m³)
